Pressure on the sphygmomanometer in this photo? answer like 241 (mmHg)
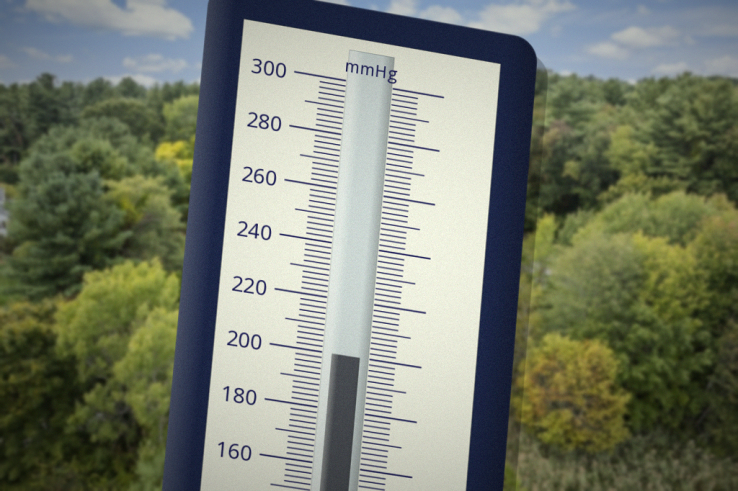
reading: 200 (mmHg)
